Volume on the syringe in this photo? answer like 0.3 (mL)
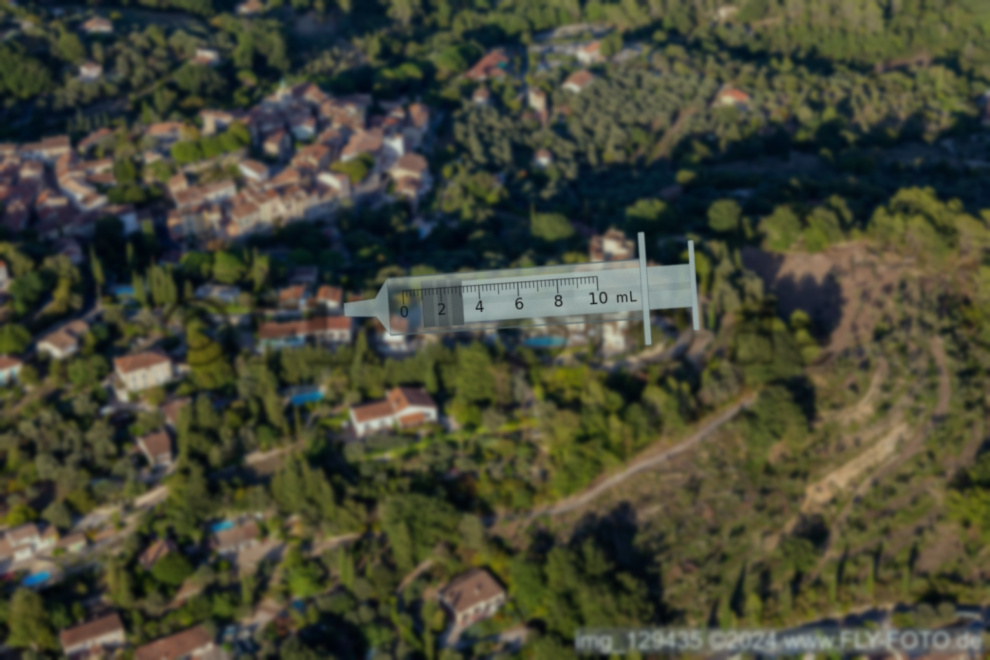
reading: 1 (mL)
